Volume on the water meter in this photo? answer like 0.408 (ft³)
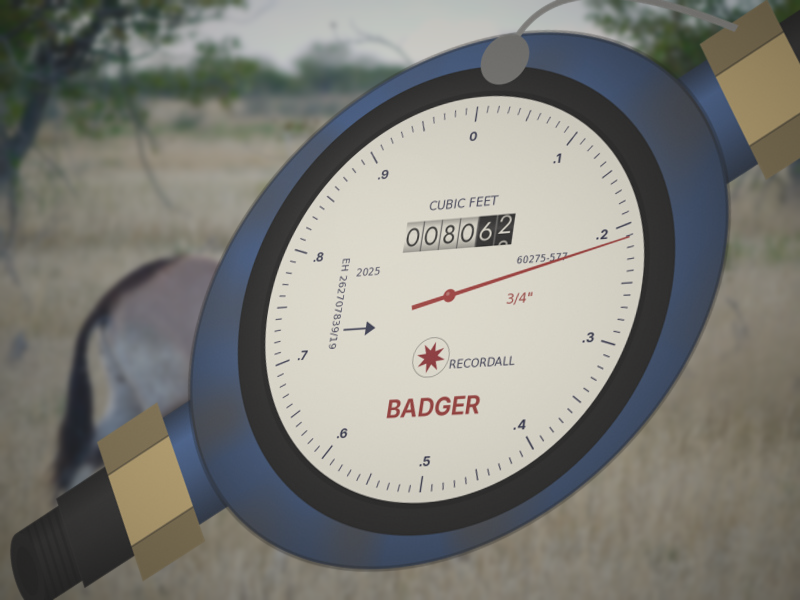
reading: 8062.21 (ft³)
